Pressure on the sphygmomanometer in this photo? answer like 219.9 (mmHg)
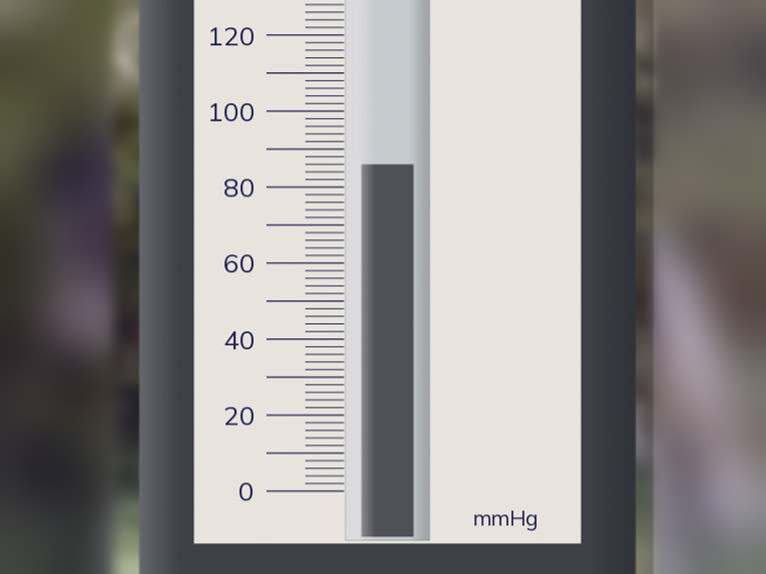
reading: 86 (mmHg)
